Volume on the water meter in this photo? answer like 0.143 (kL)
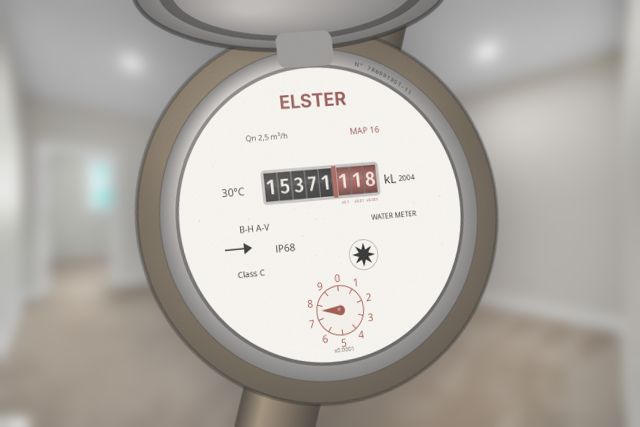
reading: 15371.1187 (kL)
